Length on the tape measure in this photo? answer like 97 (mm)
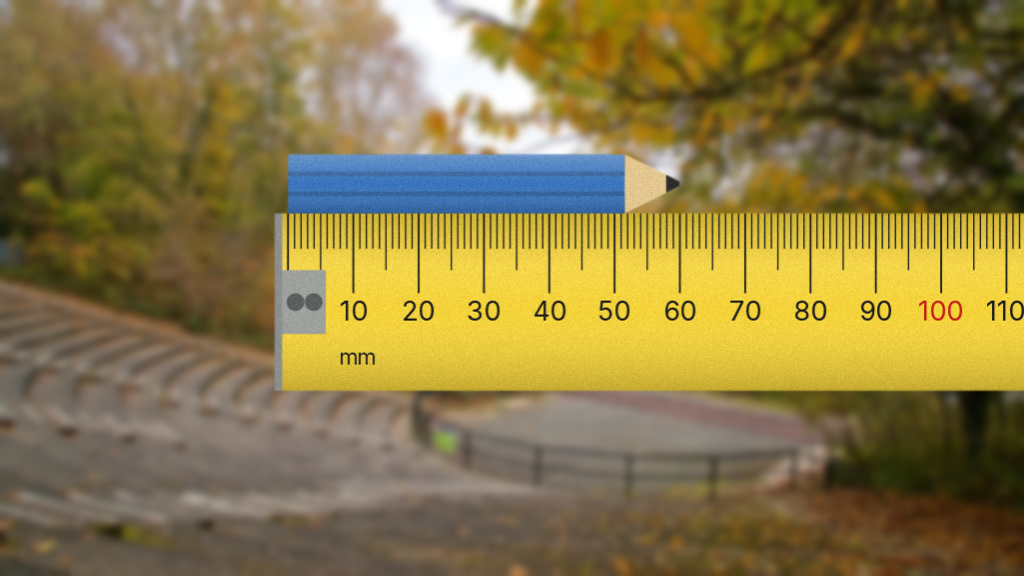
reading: 60 (mm)
